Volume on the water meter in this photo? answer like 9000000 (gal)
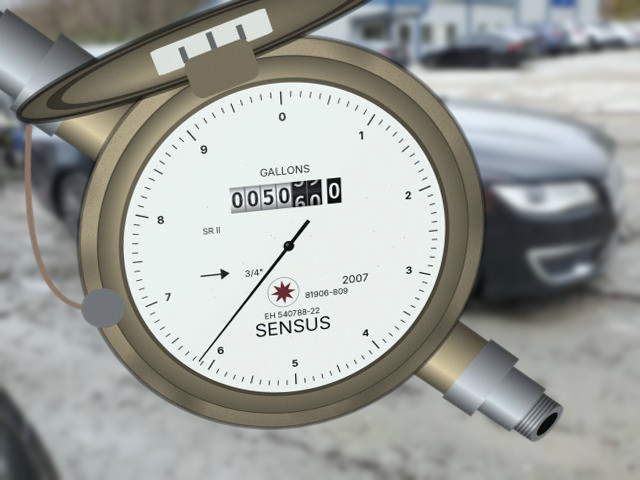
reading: 50596.1 (gal)
